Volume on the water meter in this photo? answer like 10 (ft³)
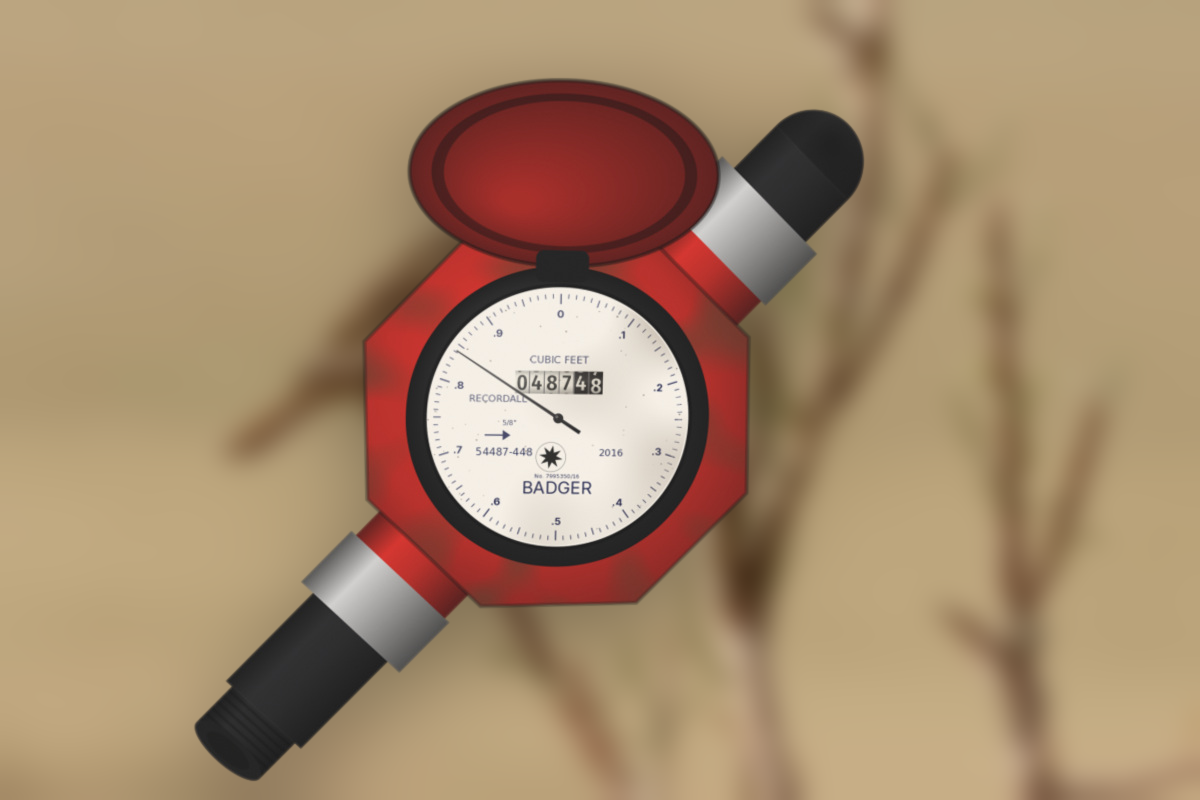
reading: 48747.84 (ft³)
